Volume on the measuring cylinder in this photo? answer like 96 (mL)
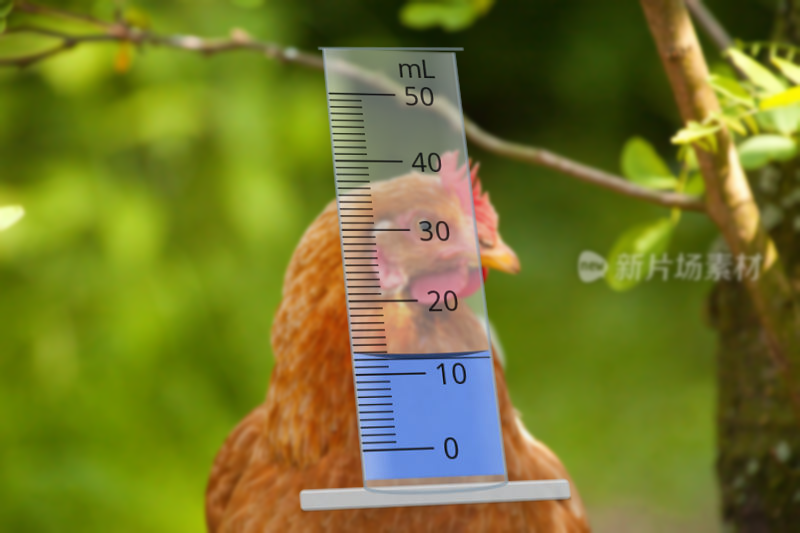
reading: 12 (mL)
